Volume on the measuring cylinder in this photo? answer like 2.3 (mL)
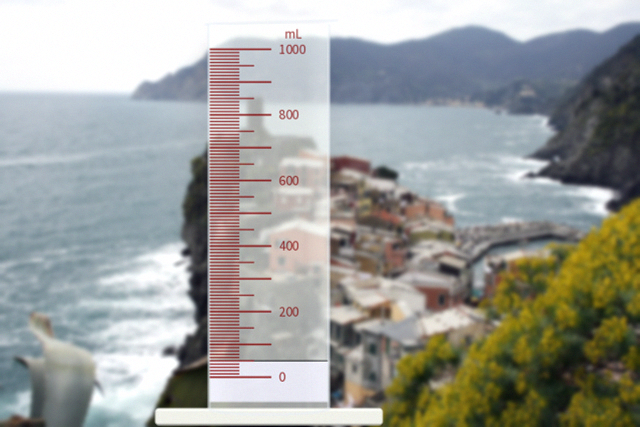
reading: 50 (mL)
